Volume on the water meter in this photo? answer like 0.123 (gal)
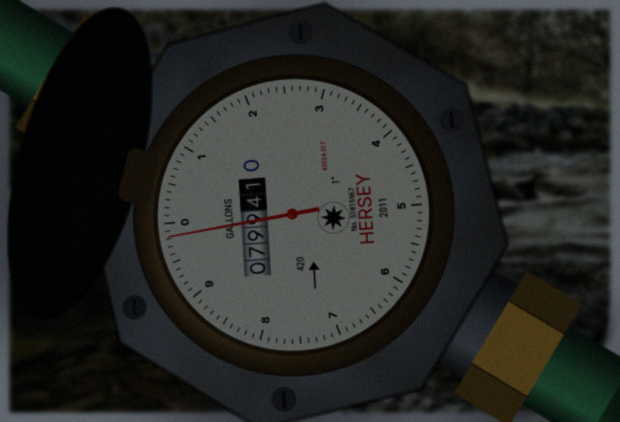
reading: 799409.8 (gal)
